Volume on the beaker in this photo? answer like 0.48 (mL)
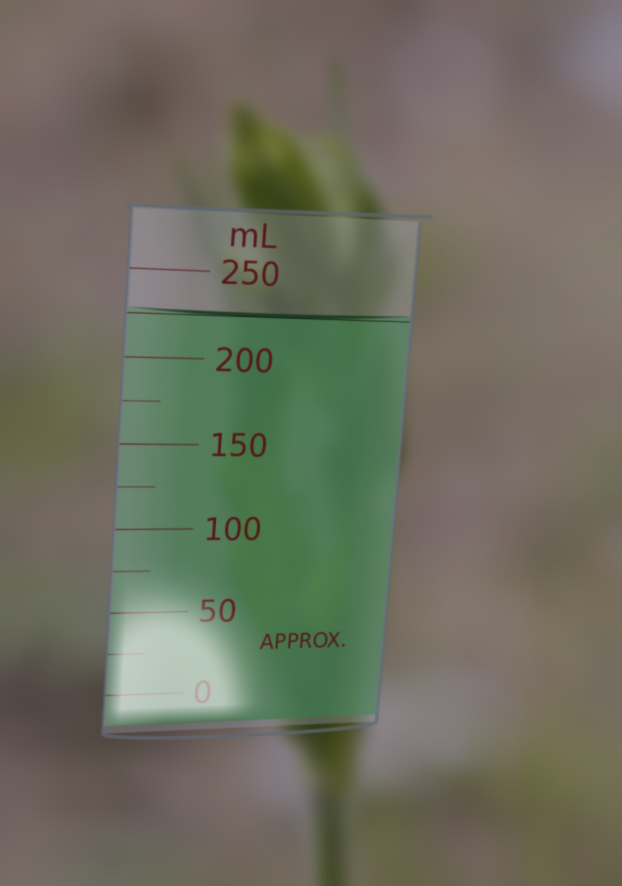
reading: 225 (mL)
